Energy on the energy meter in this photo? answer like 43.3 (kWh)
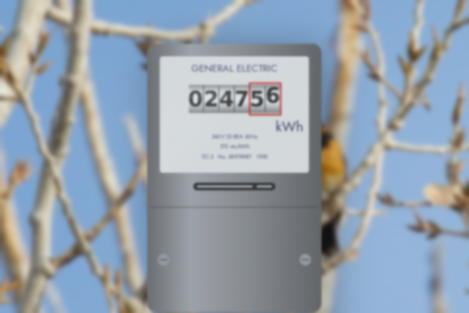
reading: 247.56 (kWh)
